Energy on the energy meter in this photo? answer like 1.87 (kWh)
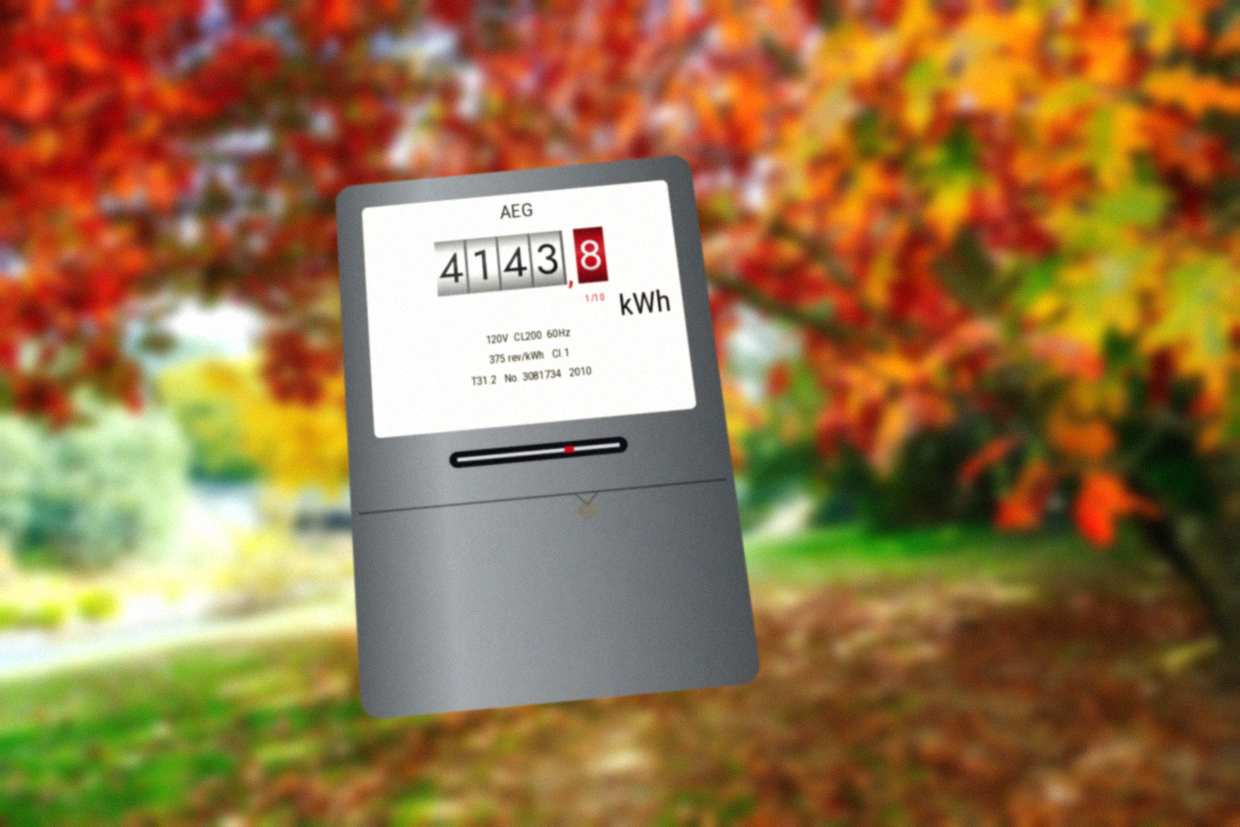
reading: 4143.8 (kWh)
